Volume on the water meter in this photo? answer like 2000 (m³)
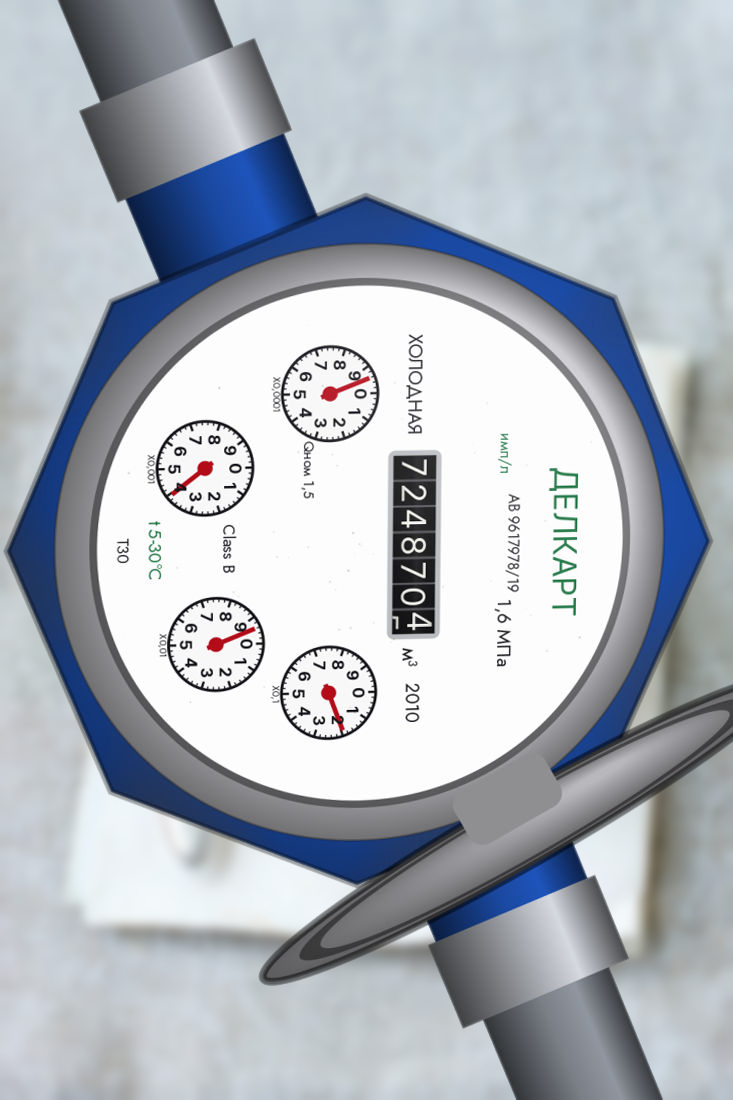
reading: 7248704.1939 (m³)
